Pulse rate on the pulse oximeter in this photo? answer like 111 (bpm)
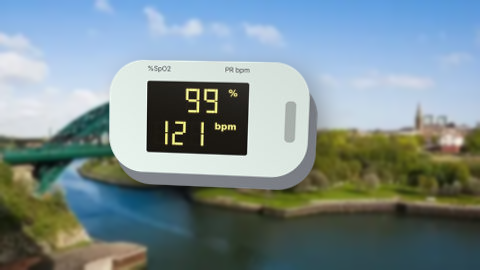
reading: 121 (bpm)
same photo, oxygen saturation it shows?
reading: 99 (%)
